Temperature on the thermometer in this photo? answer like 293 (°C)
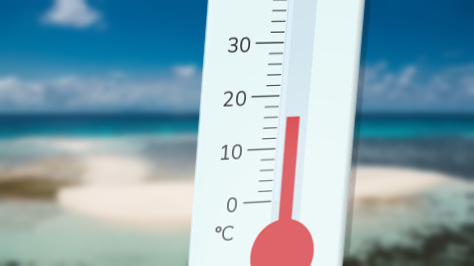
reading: 16 (°C)
